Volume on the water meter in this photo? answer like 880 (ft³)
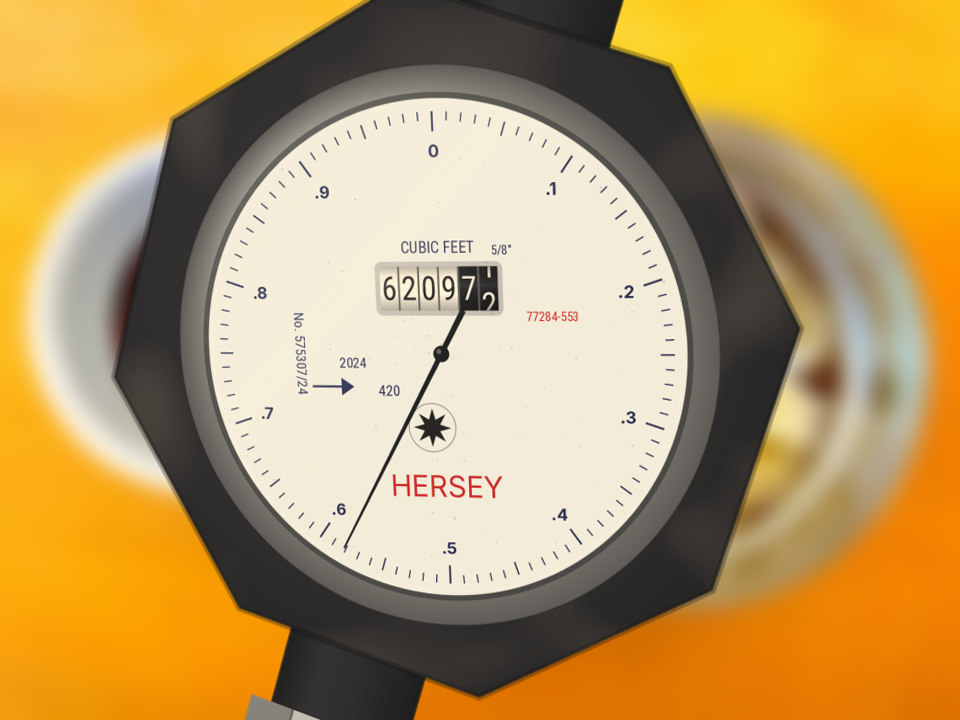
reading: 620971.58 (ft³)
